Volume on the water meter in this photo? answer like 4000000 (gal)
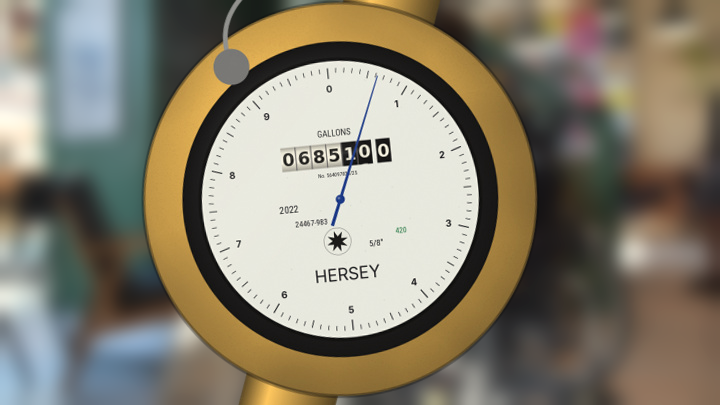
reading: 685100.6 (gal)
